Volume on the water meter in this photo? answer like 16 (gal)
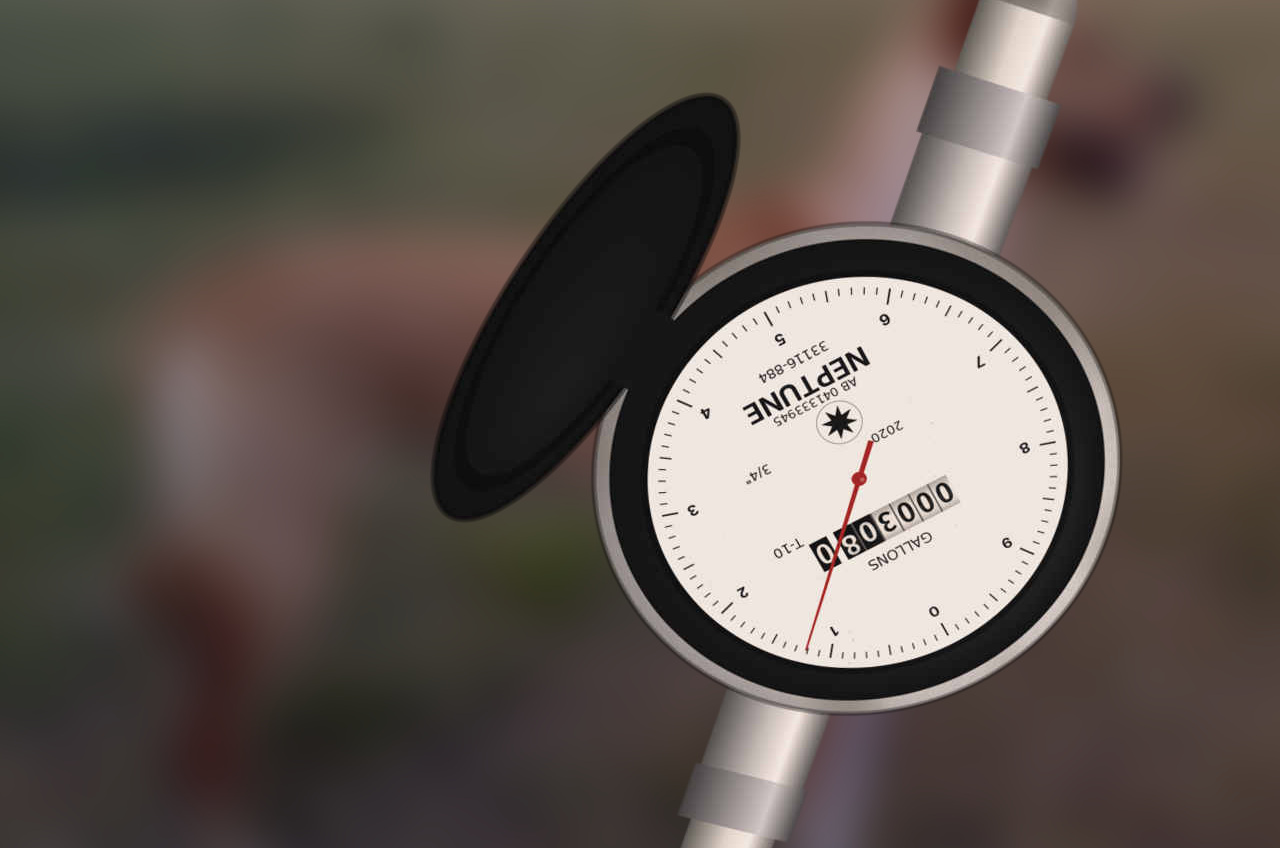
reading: 3081.2 (gal)
